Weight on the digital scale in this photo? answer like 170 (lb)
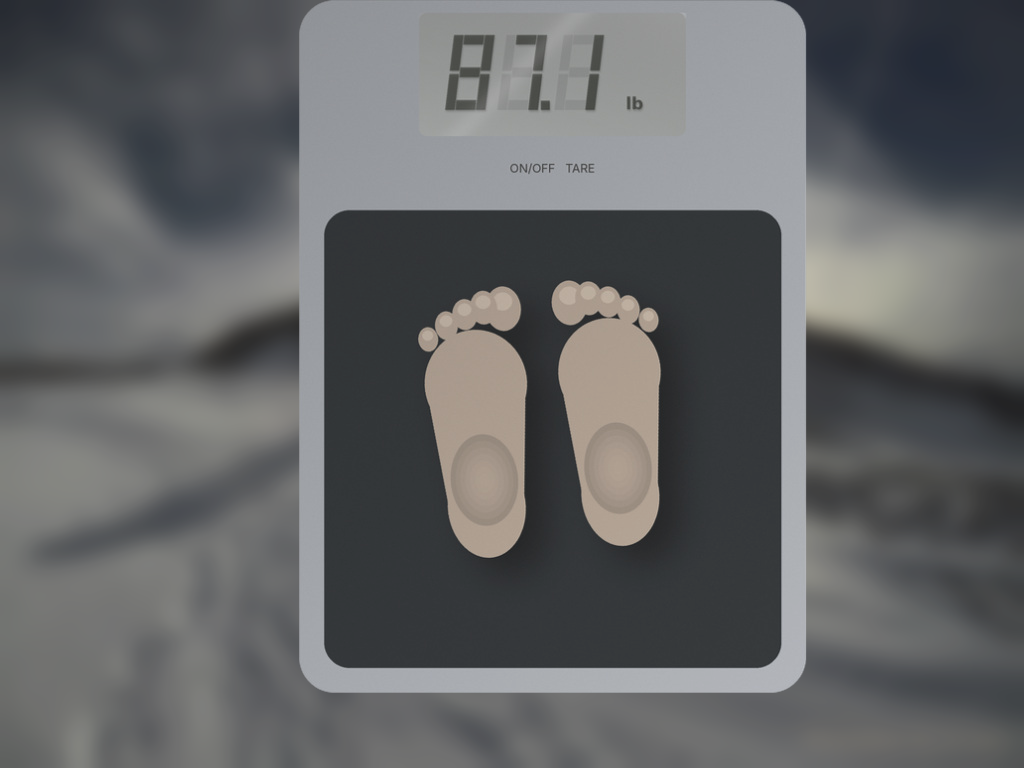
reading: 87.1 (lb)
